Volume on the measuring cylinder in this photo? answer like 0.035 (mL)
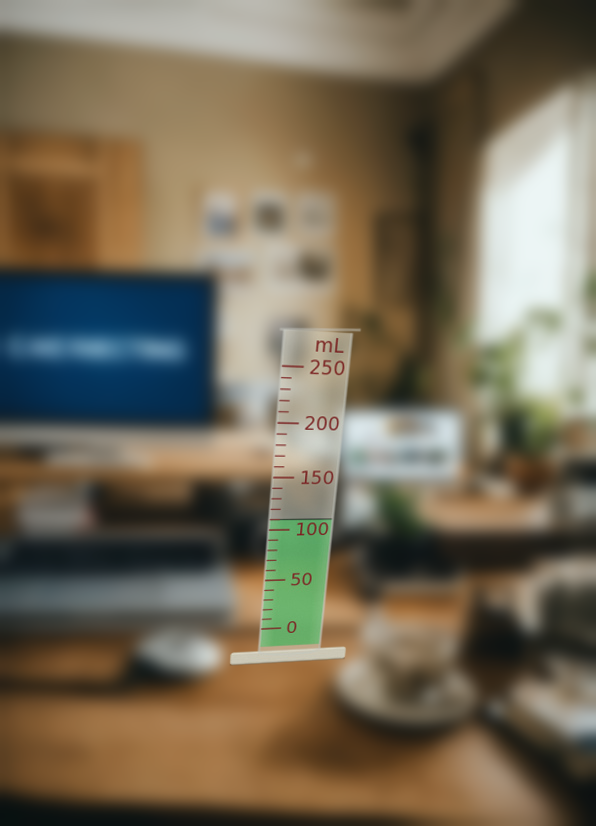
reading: 110 (mL)
